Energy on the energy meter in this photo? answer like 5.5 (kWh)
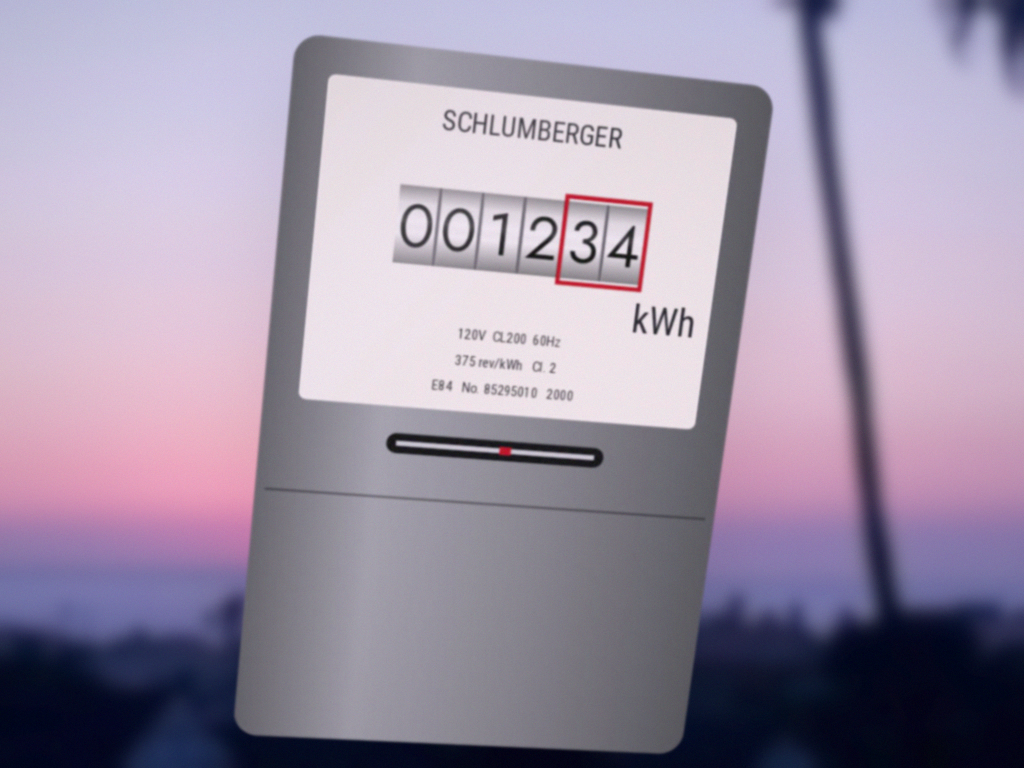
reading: 12.34 (kWh)
